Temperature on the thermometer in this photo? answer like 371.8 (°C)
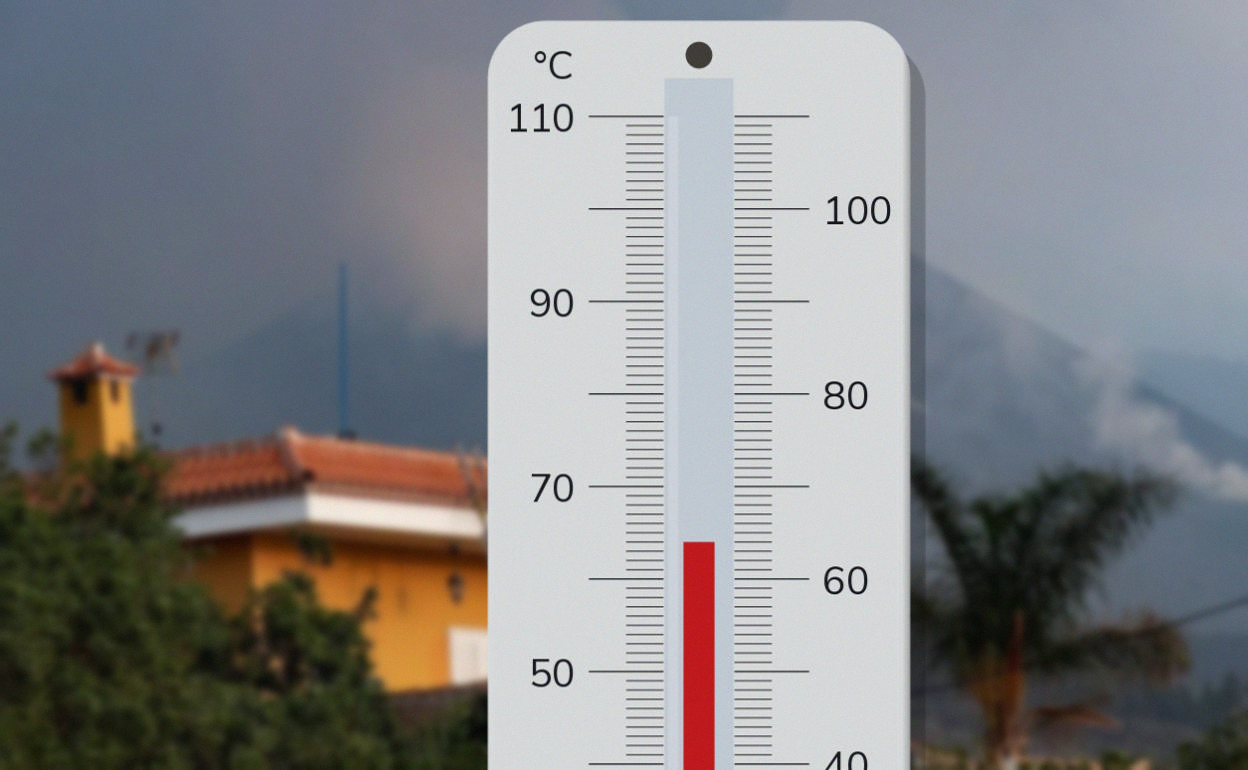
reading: 64 (°C)
